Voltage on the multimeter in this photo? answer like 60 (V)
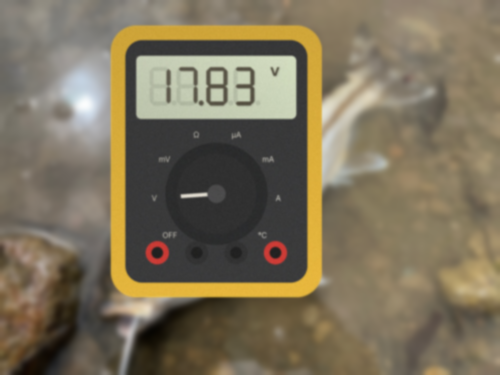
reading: 17.83 (V)
